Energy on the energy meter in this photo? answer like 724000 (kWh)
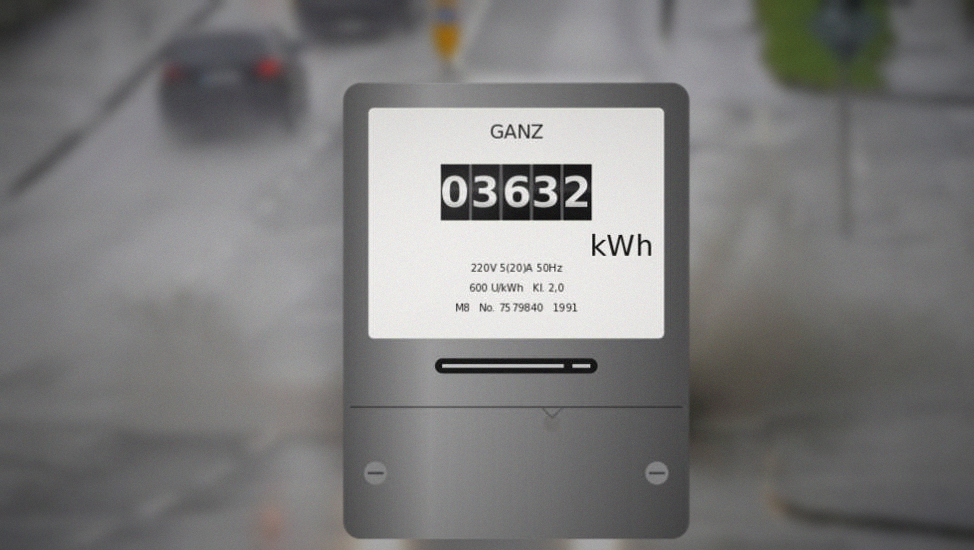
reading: 3632 (kWh)
